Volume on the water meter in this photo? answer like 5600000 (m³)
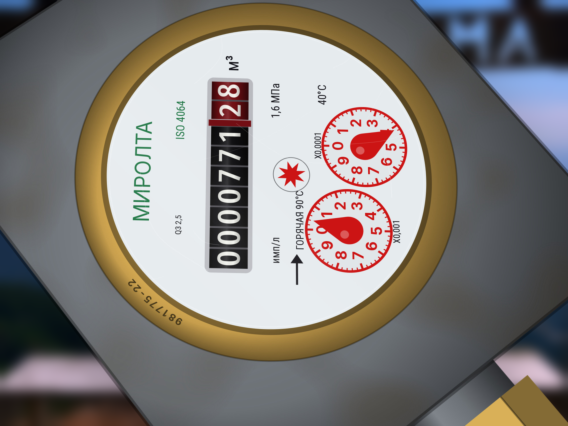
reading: 771.2804 (m³)
